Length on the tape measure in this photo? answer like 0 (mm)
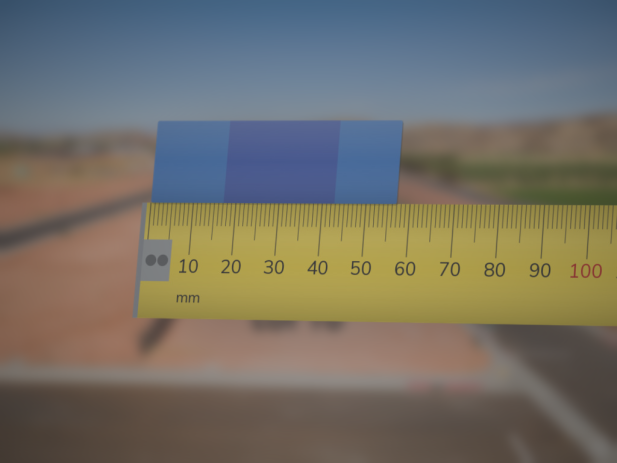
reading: 57 (mm)
